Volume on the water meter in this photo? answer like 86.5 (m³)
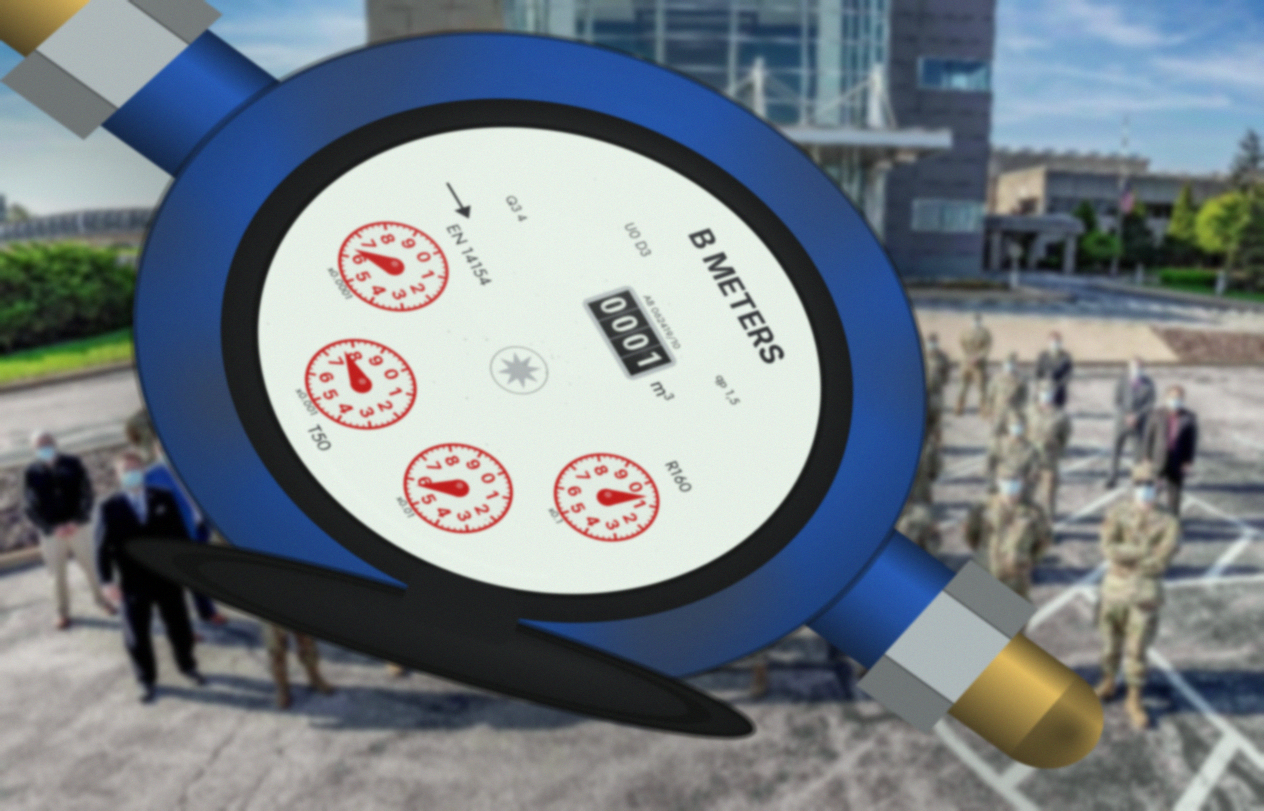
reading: 1.0576 (m³)
